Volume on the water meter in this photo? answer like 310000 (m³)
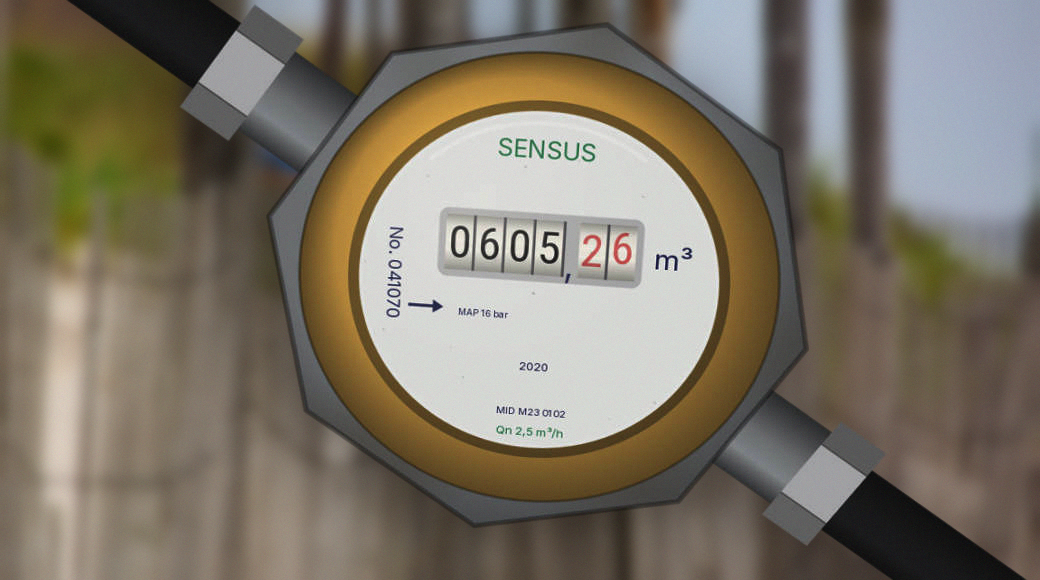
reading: 605.26 (m³)
